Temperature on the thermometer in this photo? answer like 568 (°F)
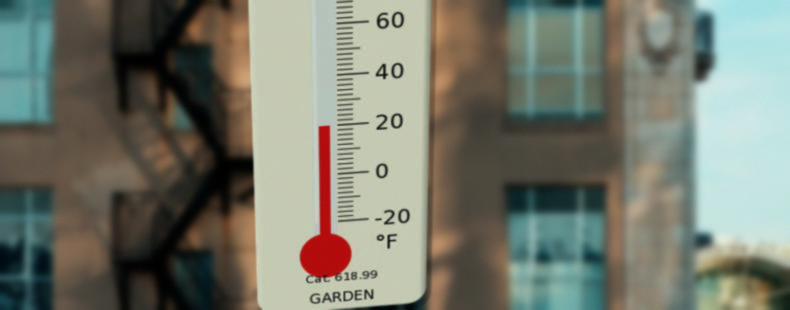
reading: 20 (°F)
